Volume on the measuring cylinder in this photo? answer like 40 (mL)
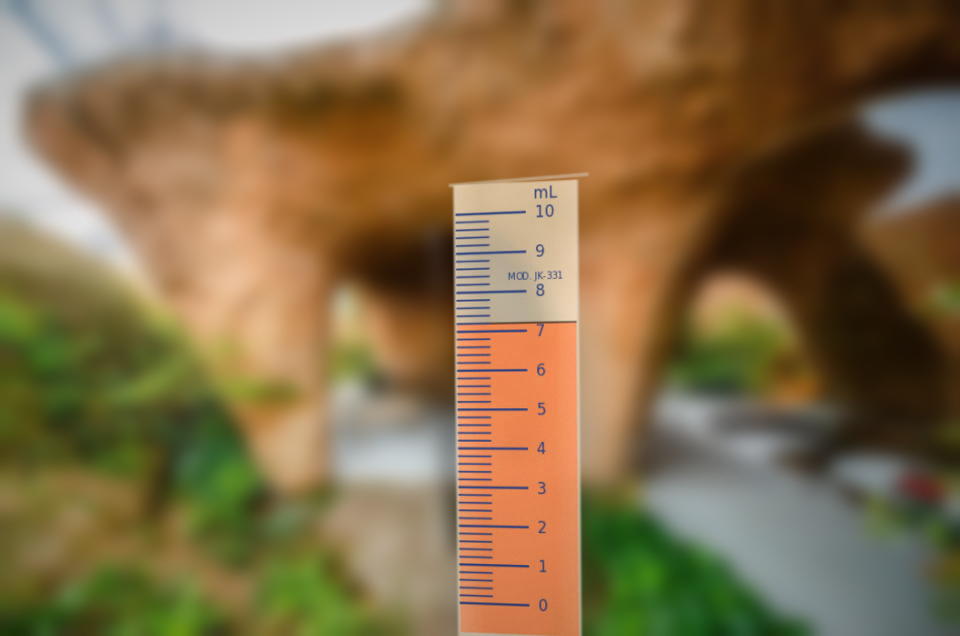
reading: 7.2 (mL)
